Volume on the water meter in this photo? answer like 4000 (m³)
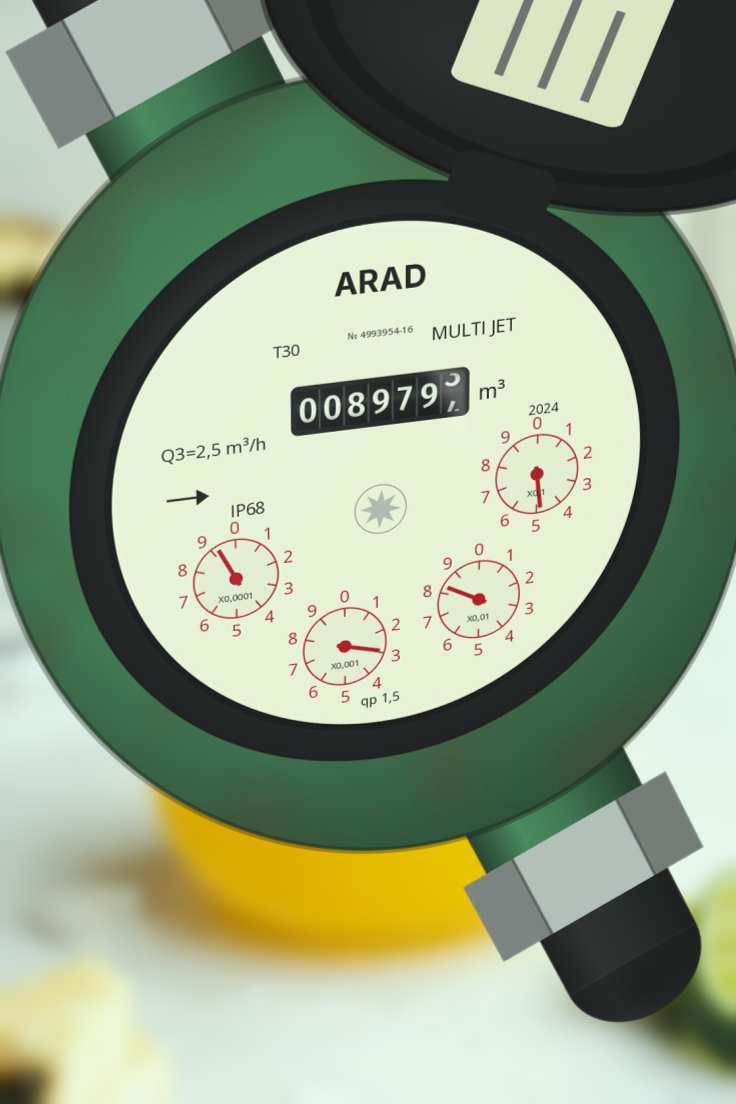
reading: 89793.4829 (m³)
